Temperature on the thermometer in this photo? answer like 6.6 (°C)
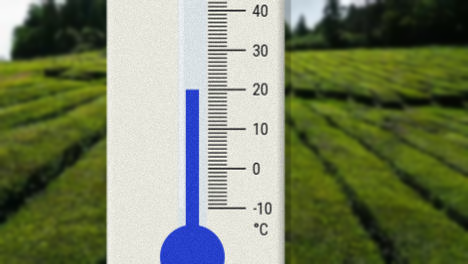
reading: 20 (°C)
